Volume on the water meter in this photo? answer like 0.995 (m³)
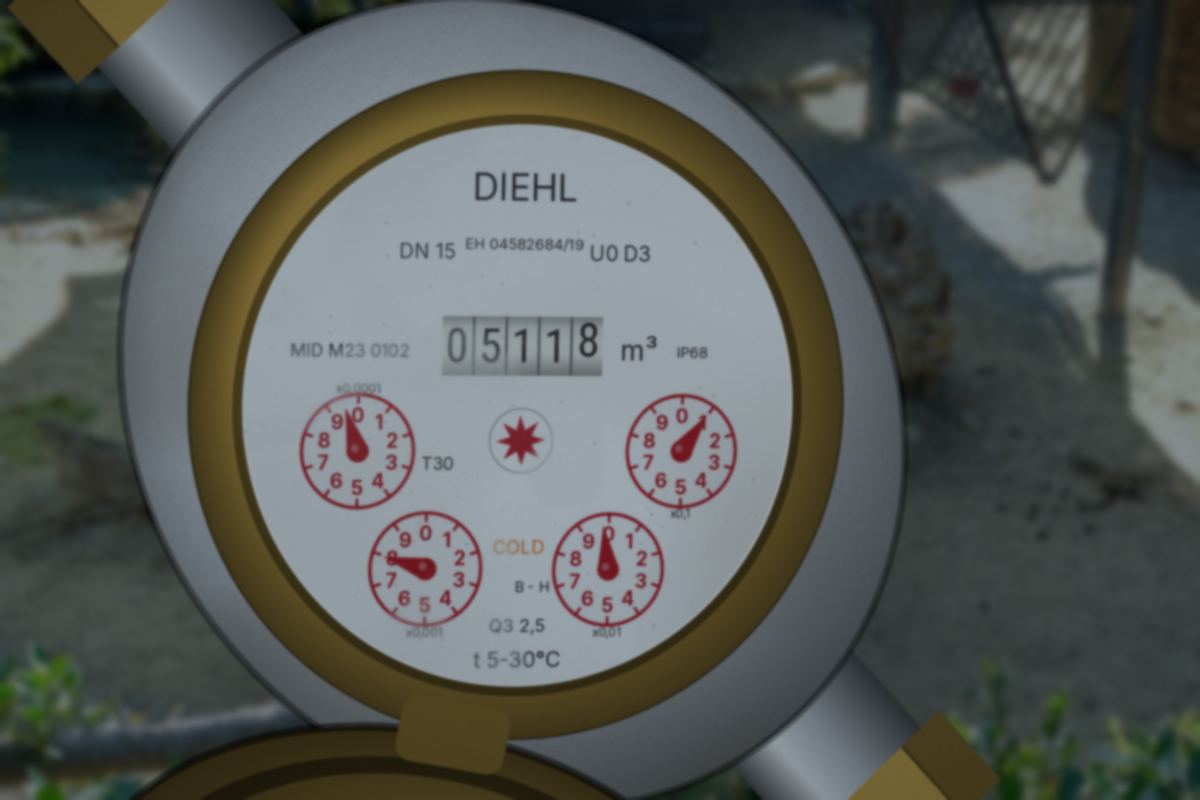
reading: 5118.0979 (m³)
